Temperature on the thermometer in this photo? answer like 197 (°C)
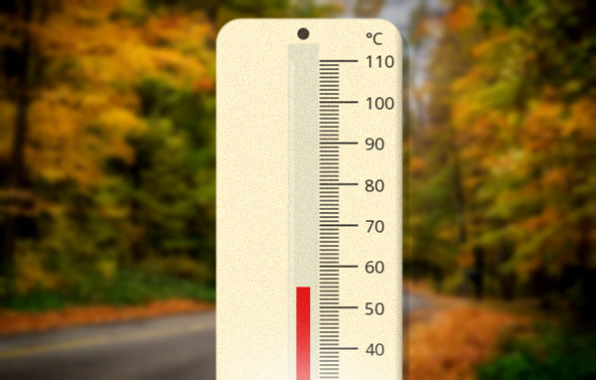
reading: 55 (°C)
